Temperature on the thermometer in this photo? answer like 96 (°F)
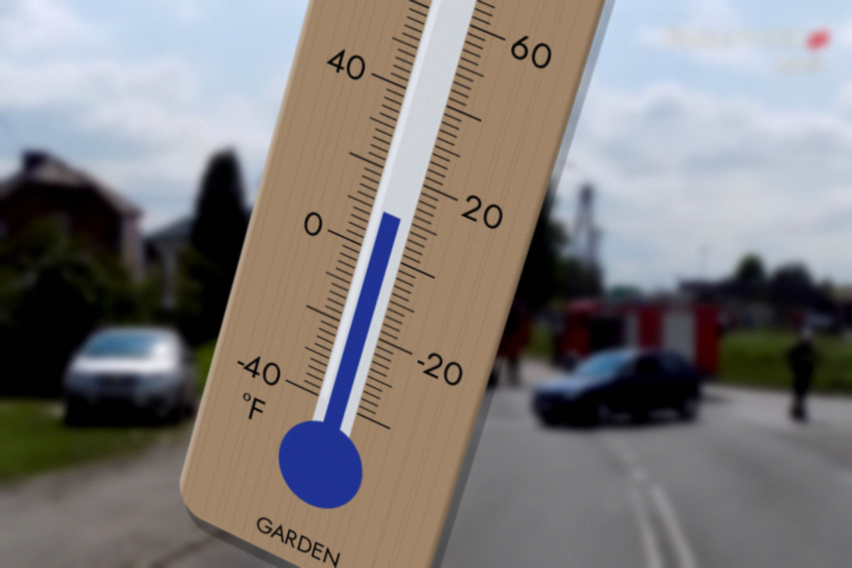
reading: 10 (°F)
